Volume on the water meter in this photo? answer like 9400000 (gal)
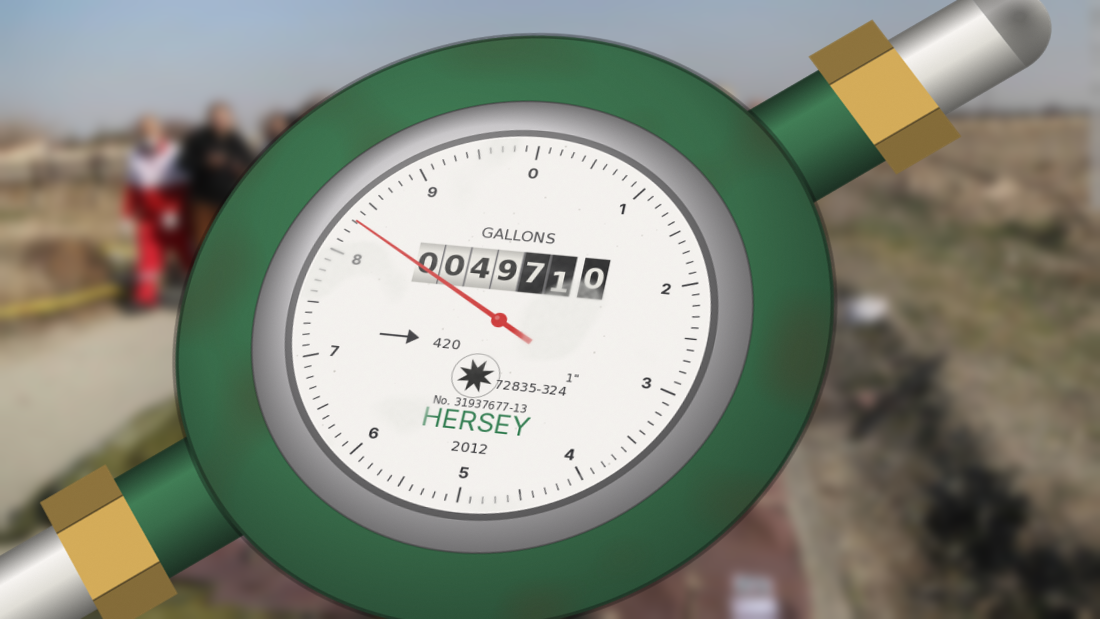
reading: 49708.3 (gal)
